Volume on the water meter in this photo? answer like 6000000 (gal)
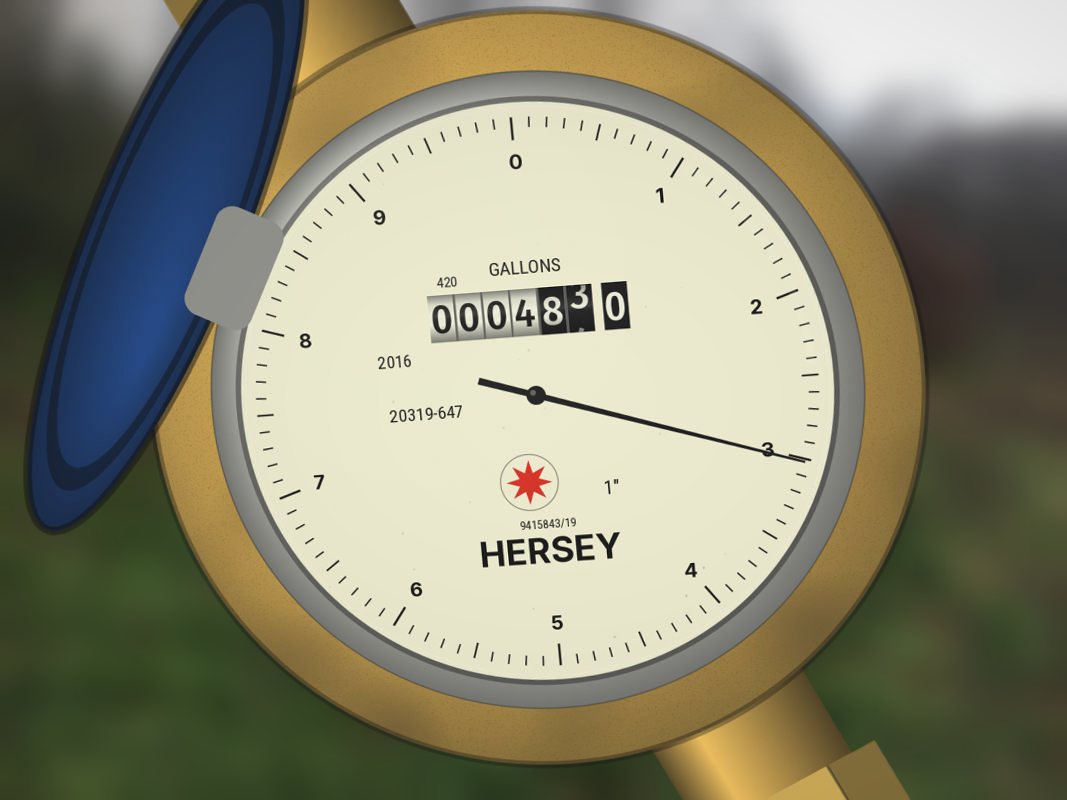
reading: 4833.0 (gal)
